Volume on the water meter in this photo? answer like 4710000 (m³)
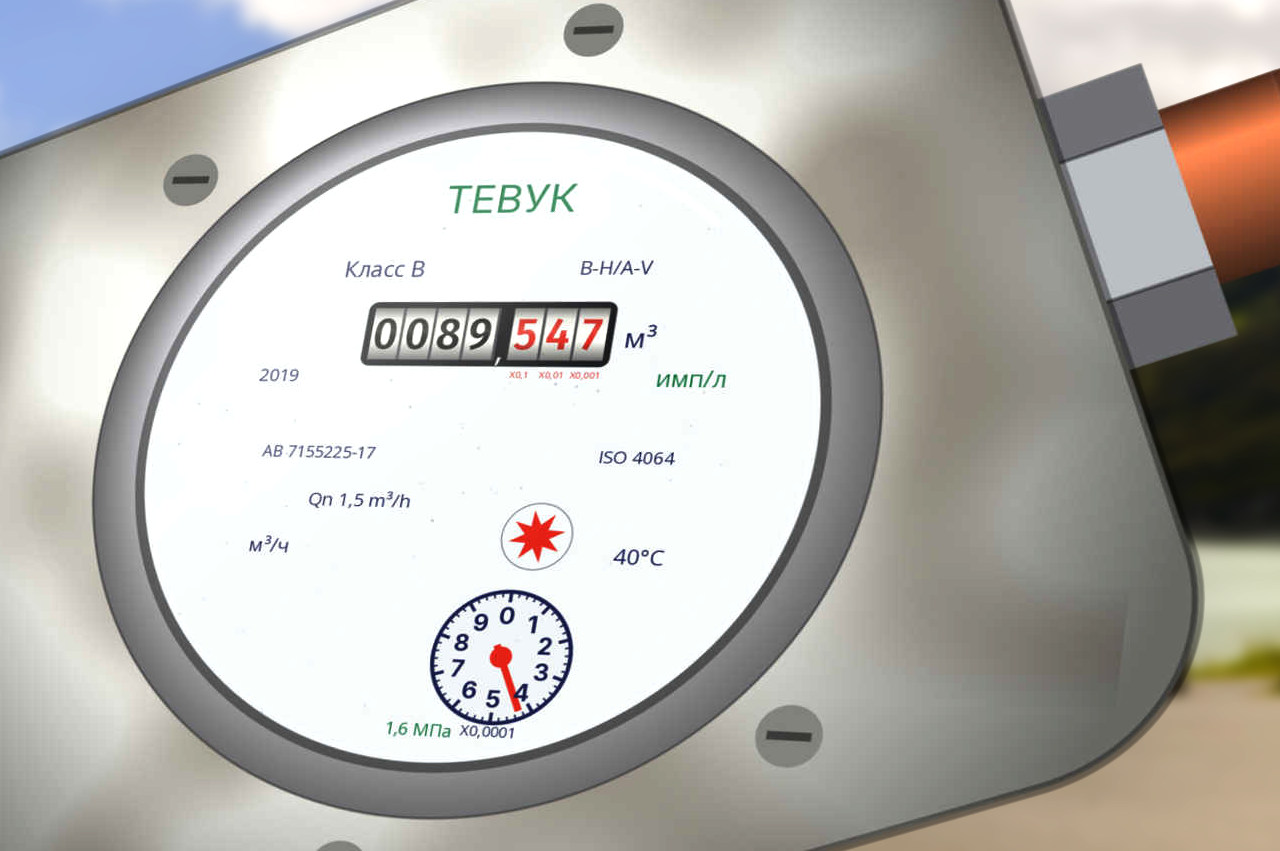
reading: 89.5474 (m³)
